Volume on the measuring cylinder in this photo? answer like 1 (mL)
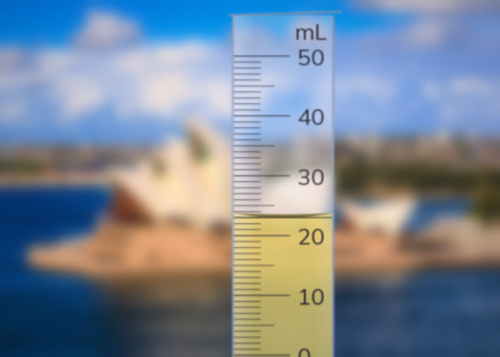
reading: 23 (mL)
